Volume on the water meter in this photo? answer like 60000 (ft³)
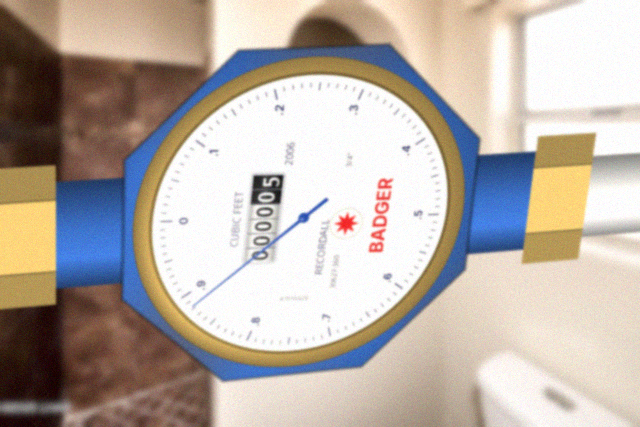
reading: 4.88 (ft³)
